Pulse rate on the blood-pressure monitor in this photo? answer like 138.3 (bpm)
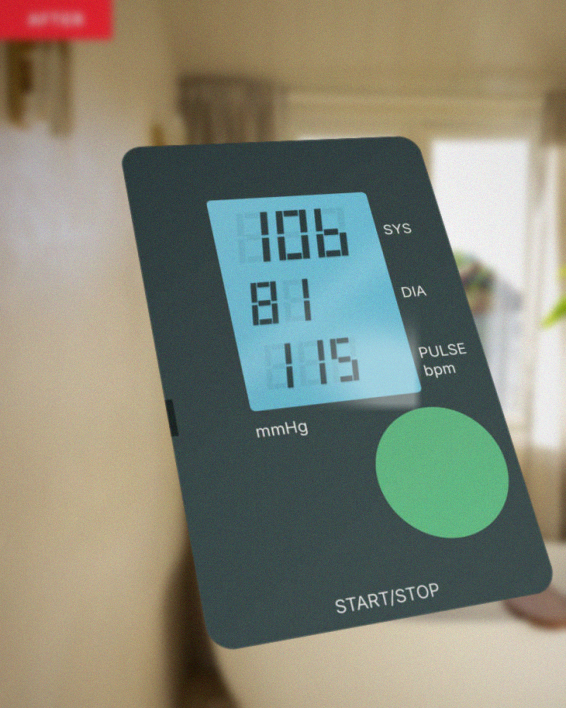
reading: 115 (bpm)
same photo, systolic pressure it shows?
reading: 106 (mmHg)
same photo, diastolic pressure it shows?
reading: 81 (mmHg)
